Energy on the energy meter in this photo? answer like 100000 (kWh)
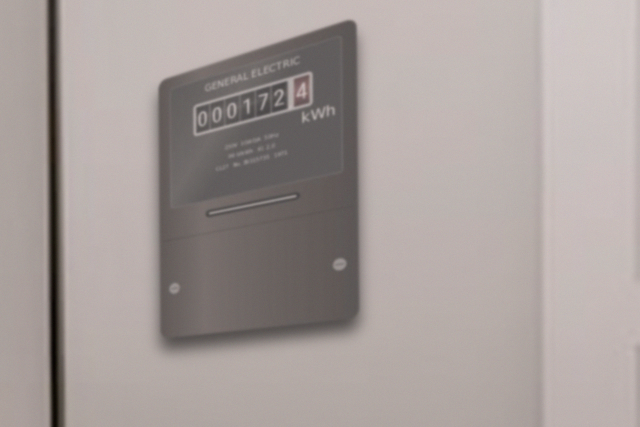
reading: 172.4 (kWh)
